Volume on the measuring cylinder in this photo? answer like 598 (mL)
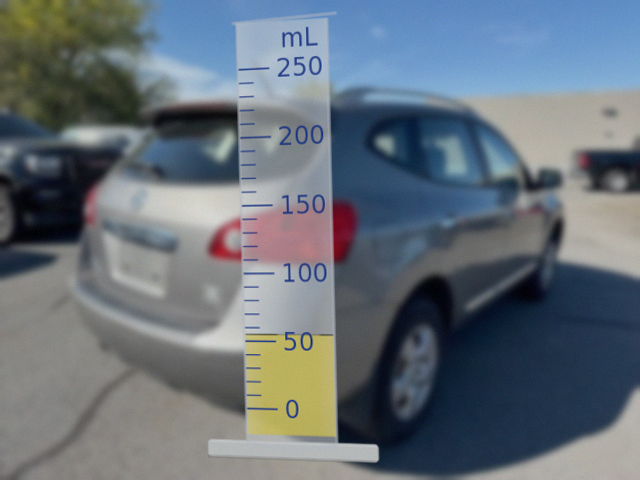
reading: 55 (mL)
